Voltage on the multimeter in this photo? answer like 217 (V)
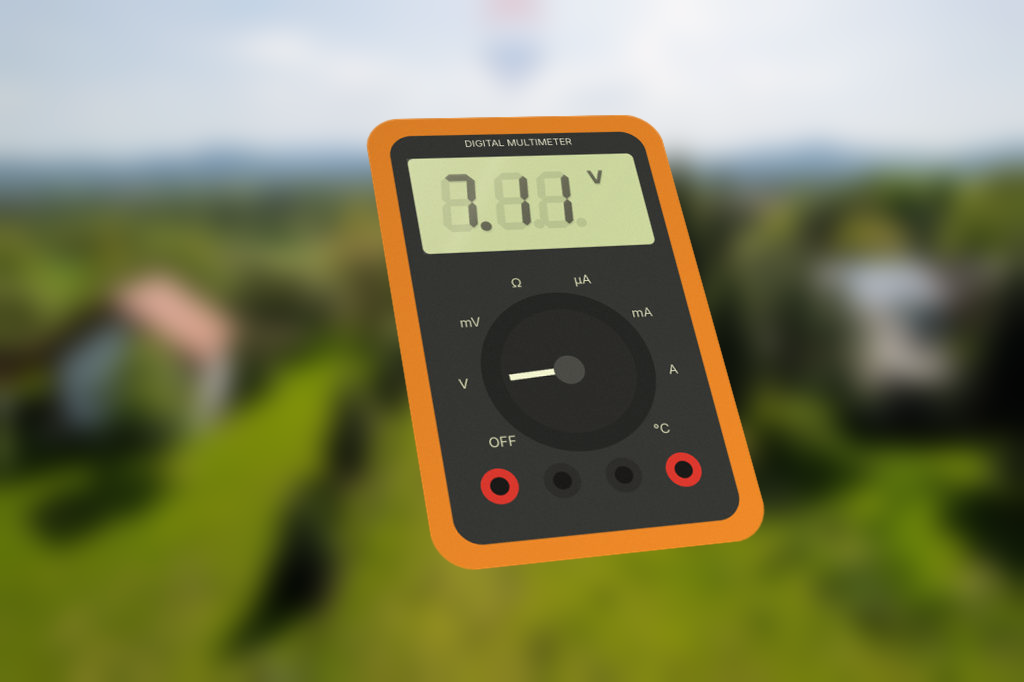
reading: 7.11 (V)
